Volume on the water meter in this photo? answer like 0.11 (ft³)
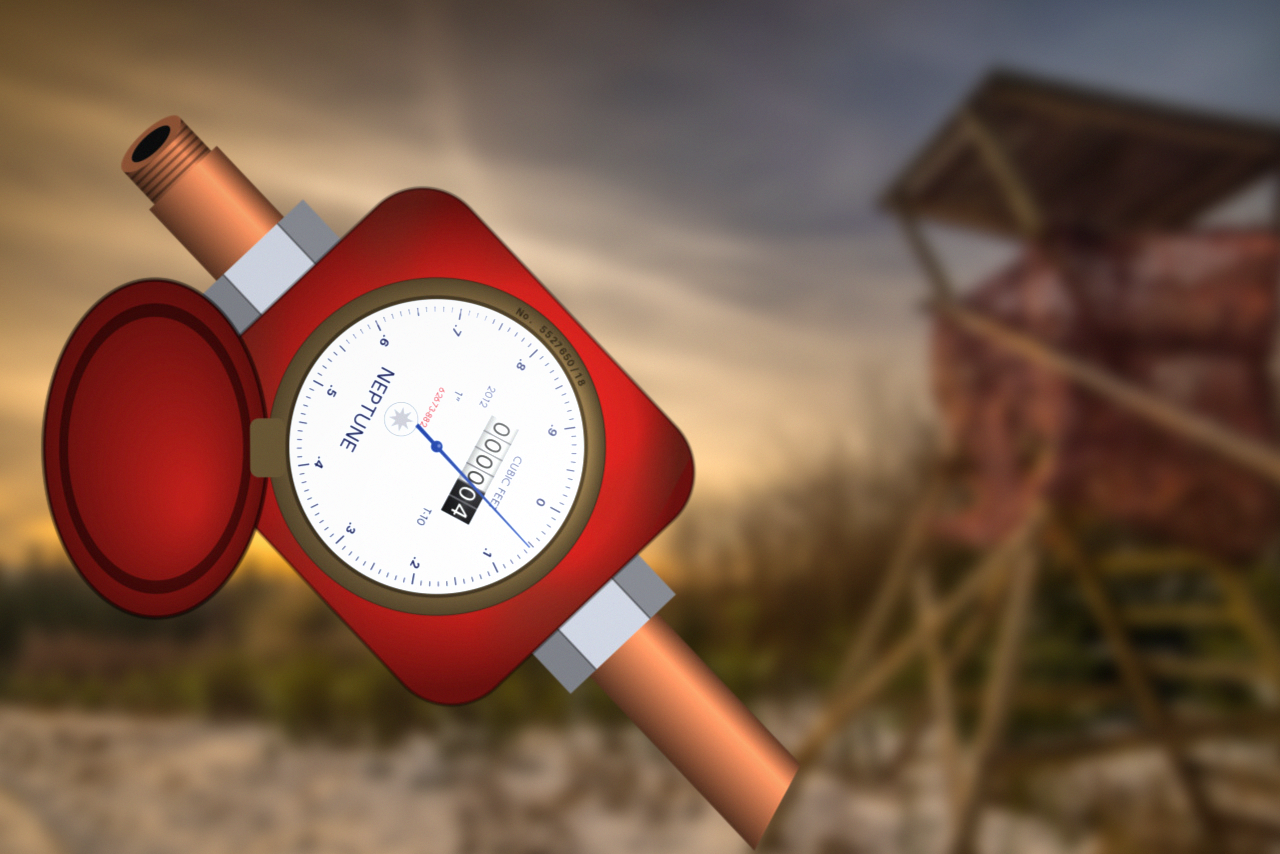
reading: 4.05 (ft³)
